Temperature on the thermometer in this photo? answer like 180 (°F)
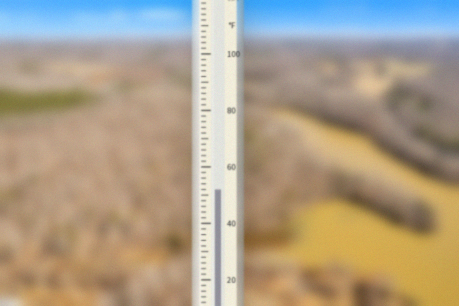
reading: 52 (°F)
